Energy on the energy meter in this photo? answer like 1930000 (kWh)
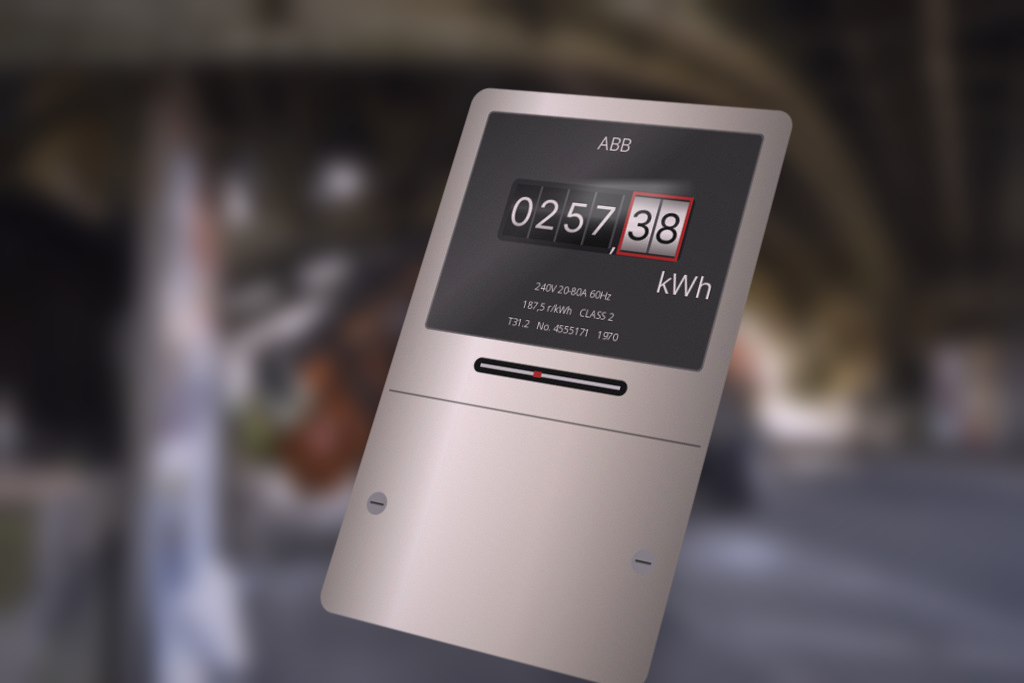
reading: 257.38 (kWh)
